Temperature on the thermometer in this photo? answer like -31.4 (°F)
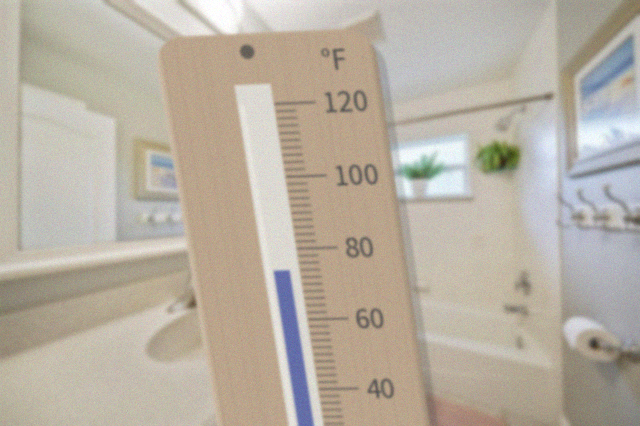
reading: 74 (°F)
